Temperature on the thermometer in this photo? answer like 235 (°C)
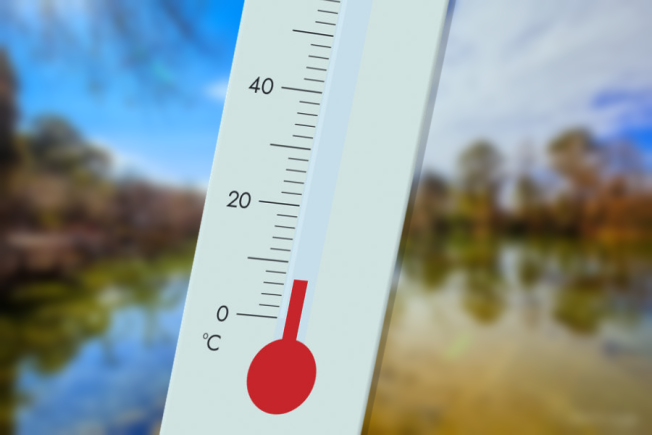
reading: 7 (°C)
